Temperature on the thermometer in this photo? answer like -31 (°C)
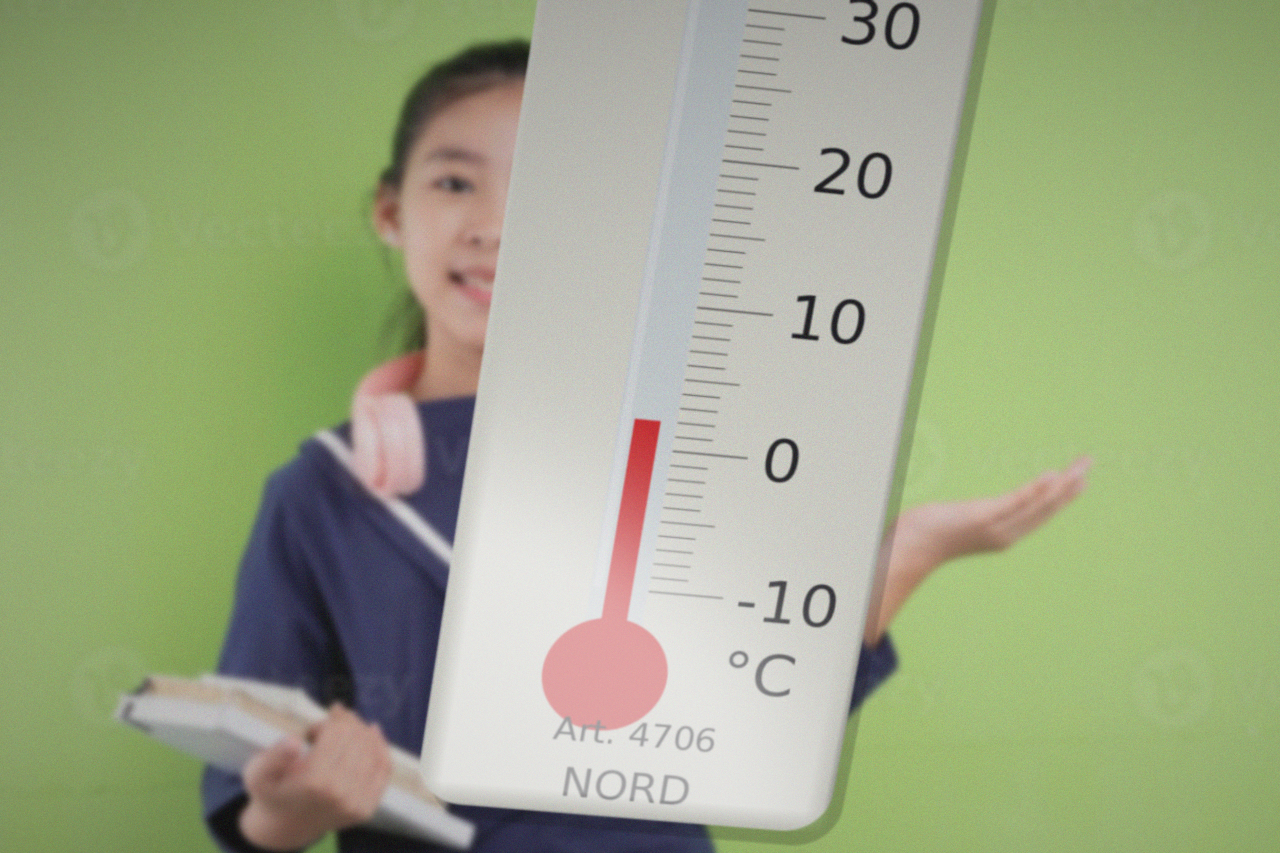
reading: 2 (°C)
